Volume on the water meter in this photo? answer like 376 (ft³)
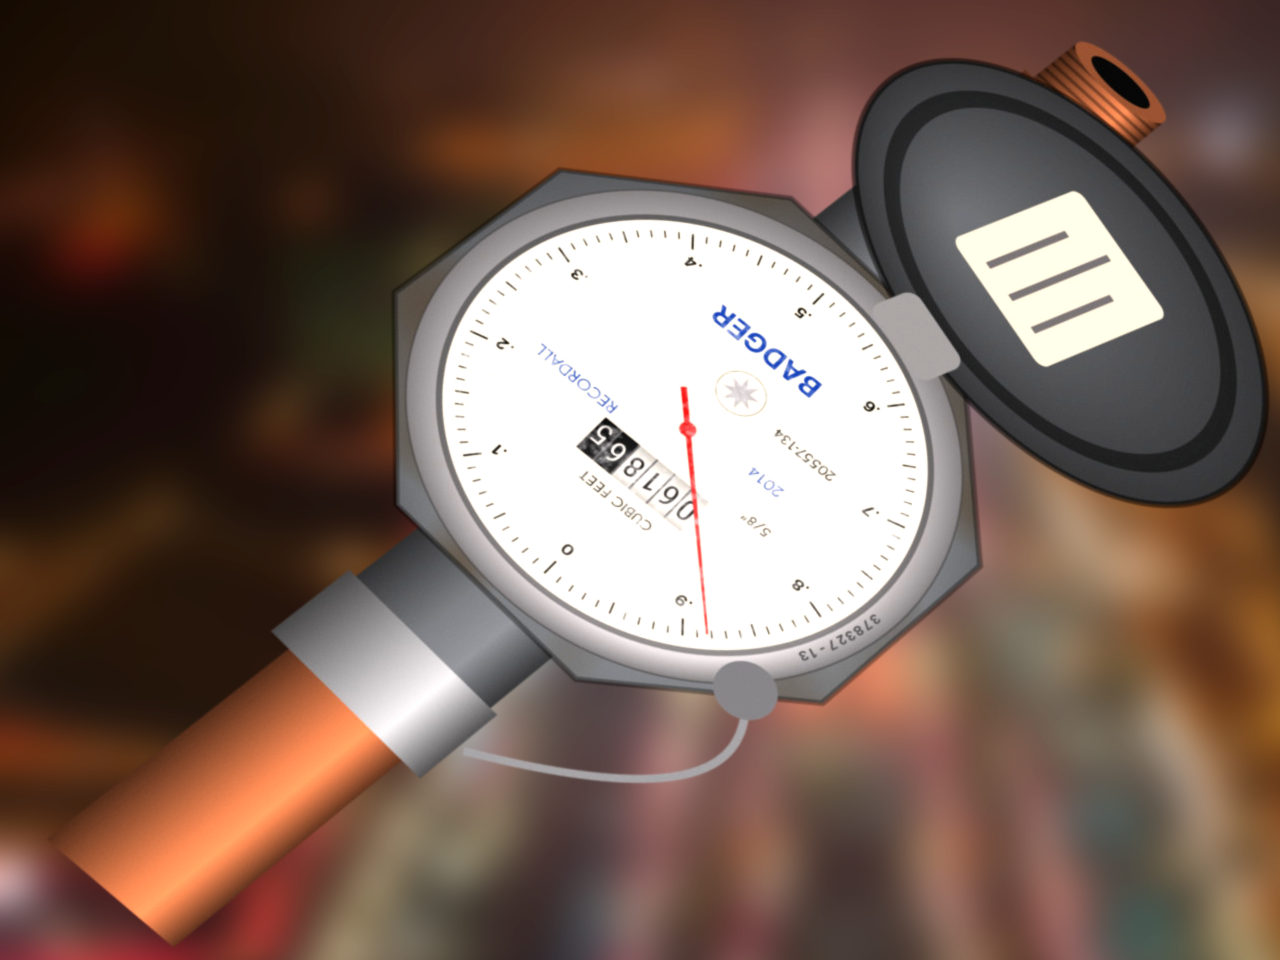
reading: 61864.88 (ft³)
